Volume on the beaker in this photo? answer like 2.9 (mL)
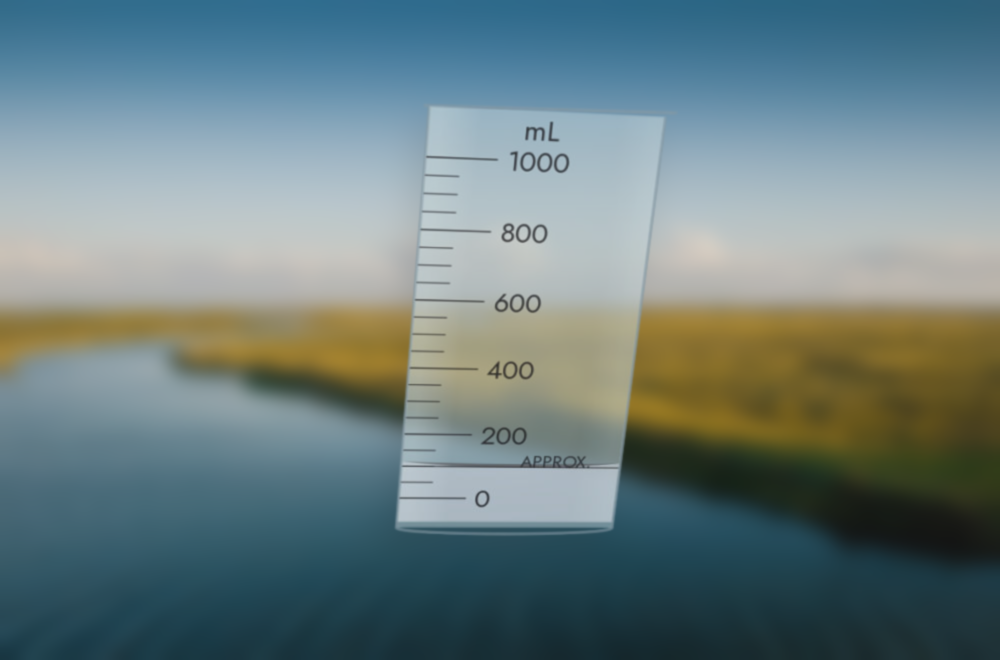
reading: 100 (mL)
